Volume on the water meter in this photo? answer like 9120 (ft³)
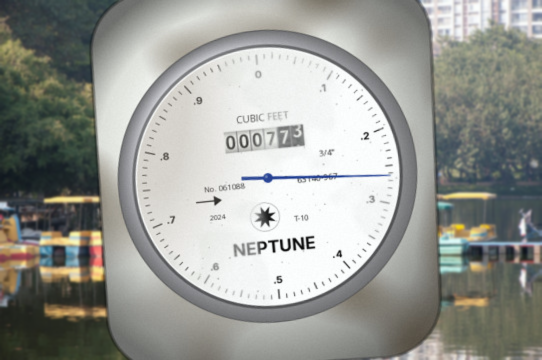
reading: 773.26 (ft³)
